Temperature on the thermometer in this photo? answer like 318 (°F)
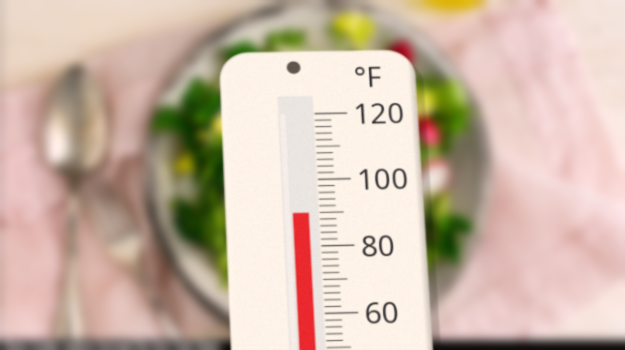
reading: 90 (°F)
